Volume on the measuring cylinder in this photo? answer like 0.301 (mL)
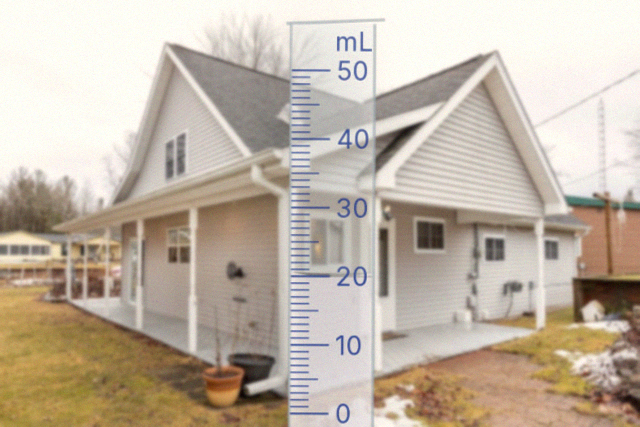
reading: 20 (mL)
